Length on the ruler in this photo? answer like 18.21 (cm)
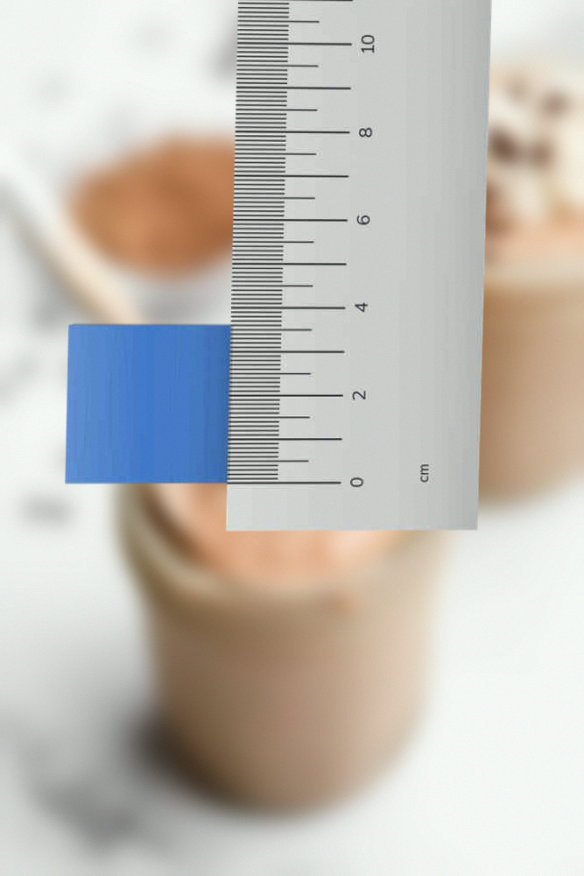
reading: 3.6 (cm)
